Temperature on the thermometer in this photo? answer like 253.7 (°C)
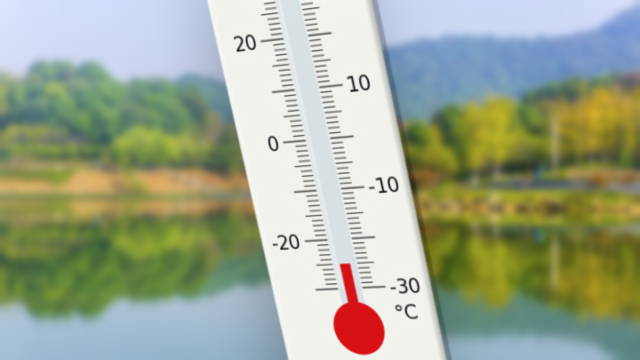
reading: -25 (°C)
